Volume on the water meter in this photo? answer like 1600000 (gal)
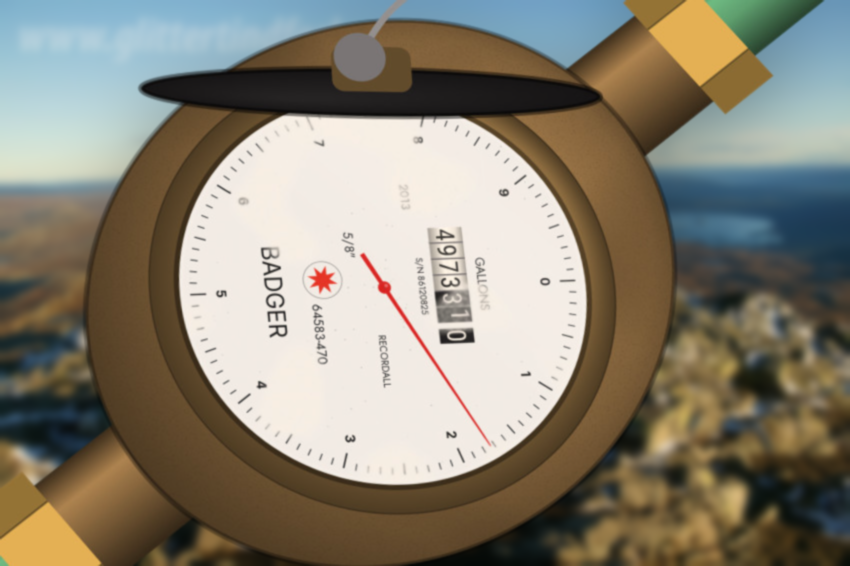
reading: 4973311.7 (gal)
